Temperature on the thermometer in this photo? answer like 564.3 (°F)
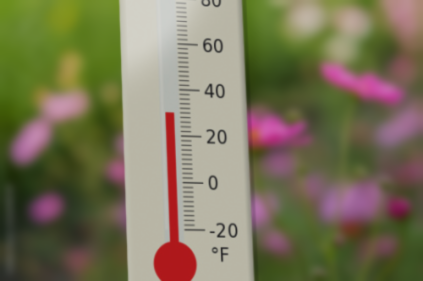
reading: 30 (°F)
